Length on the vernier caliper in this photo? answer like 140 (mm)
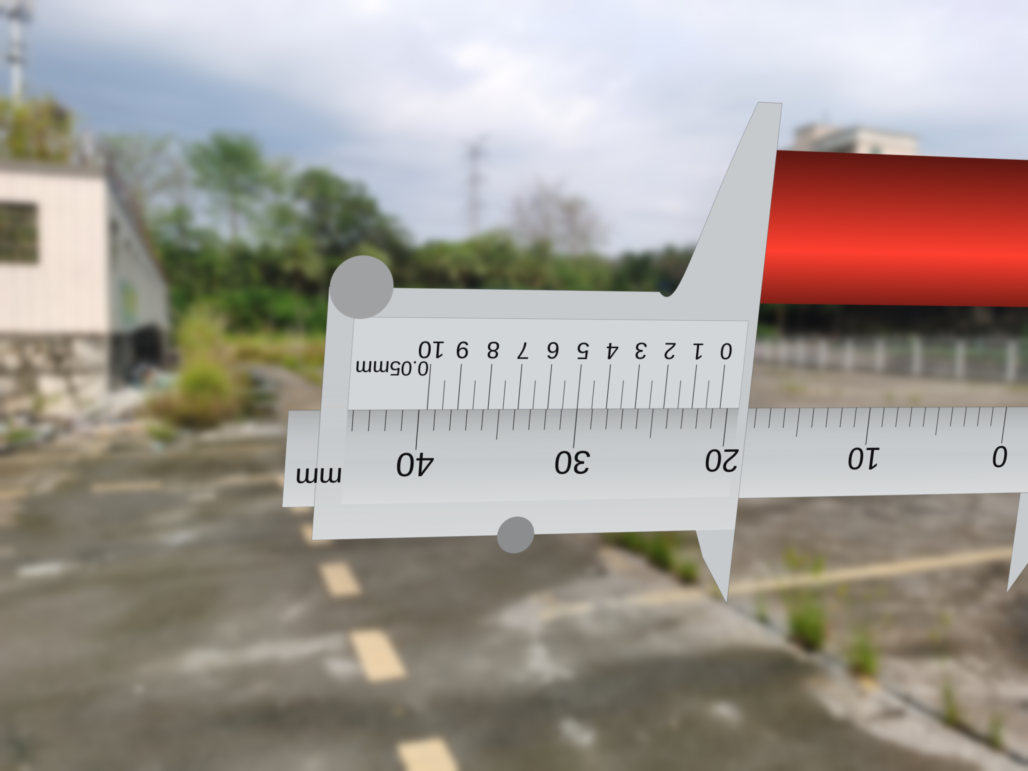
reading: 20.5 (mm)
